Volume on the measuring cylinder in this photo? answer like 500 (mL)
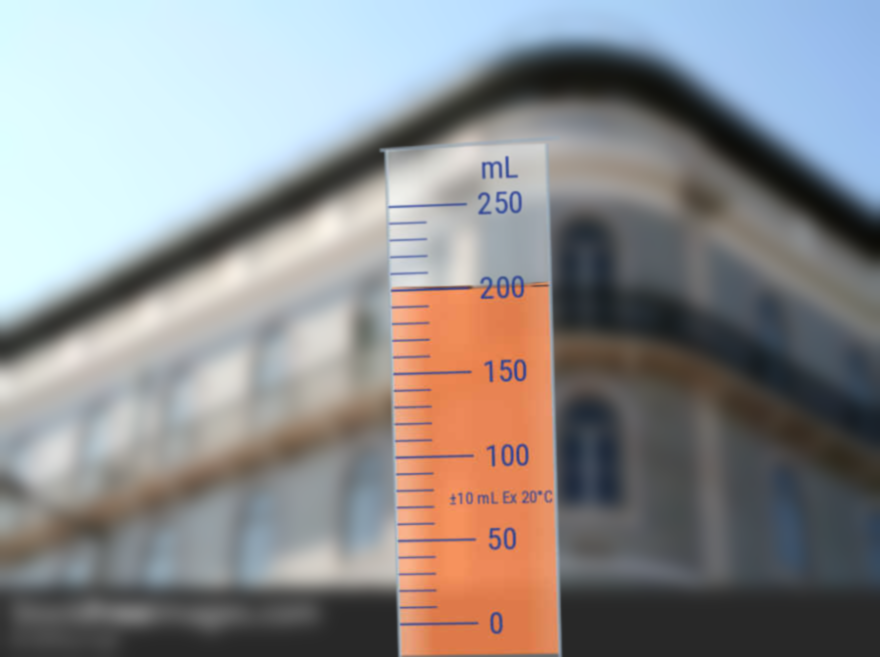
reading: 200 (mL)
